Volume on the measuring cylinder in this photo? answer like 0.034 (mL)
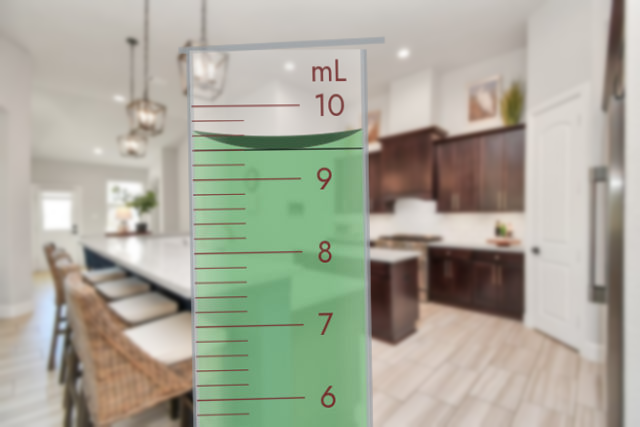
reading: 9.4 (mL)
